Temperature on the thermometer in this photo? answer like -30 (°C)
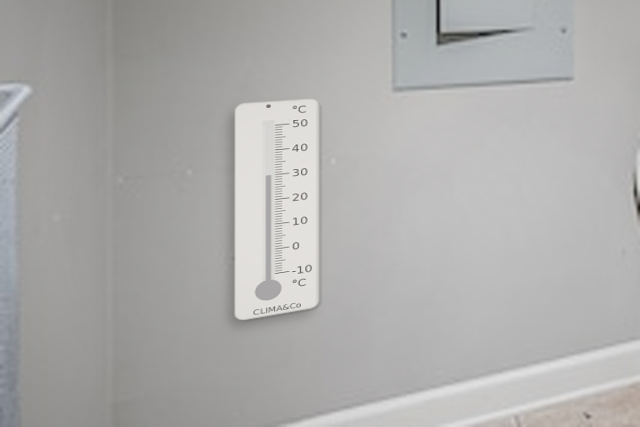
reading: 30 (°C)
